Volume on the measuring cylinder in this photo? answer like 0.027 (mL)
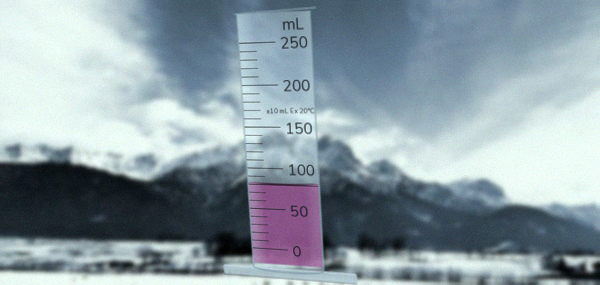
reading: 80 (mL)
